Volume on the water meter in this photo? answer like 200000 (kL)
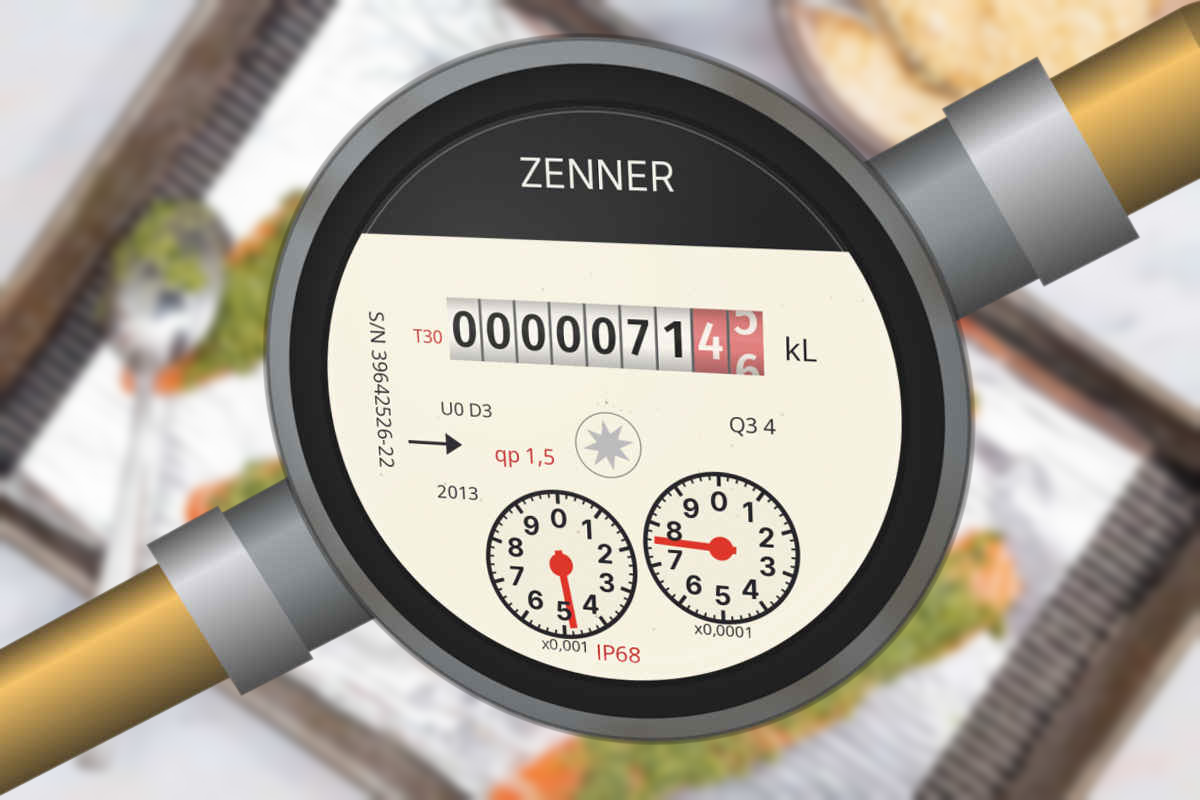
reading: 71.4547 (kL)
